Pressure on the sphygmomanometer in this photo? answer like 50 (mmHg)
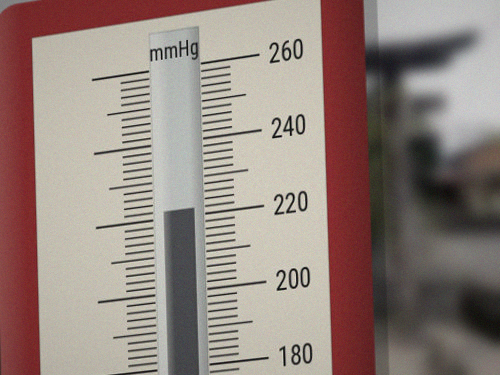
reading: 222 (mmHg)
